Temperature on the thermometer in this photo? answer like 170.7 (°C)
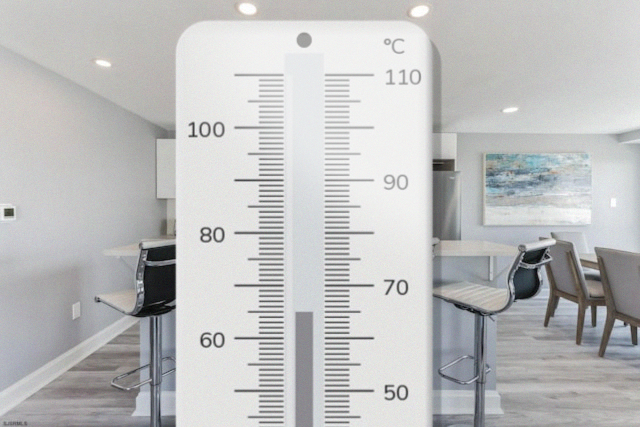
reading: 65 (°C)
